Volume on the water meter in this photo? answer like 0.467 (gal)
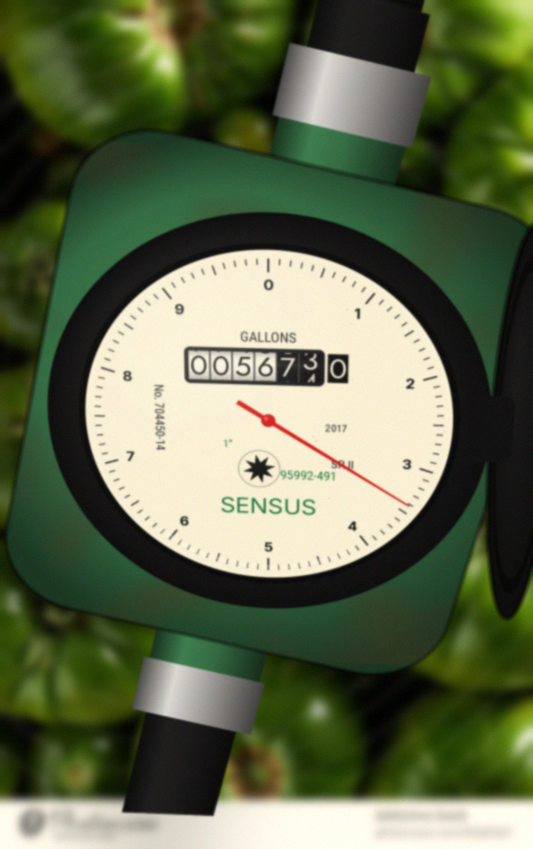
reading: 56733.4 (gal)
